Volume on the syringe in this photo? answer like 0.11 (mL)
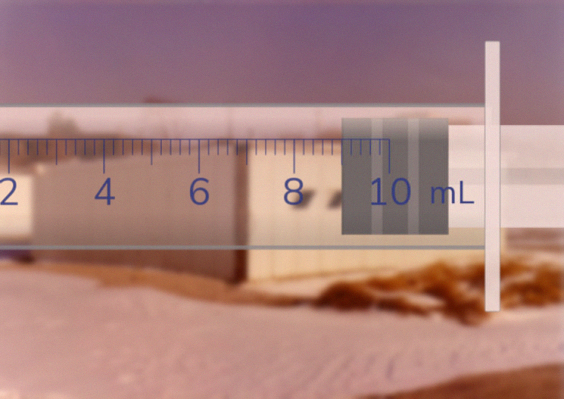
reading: 9 (mL)
